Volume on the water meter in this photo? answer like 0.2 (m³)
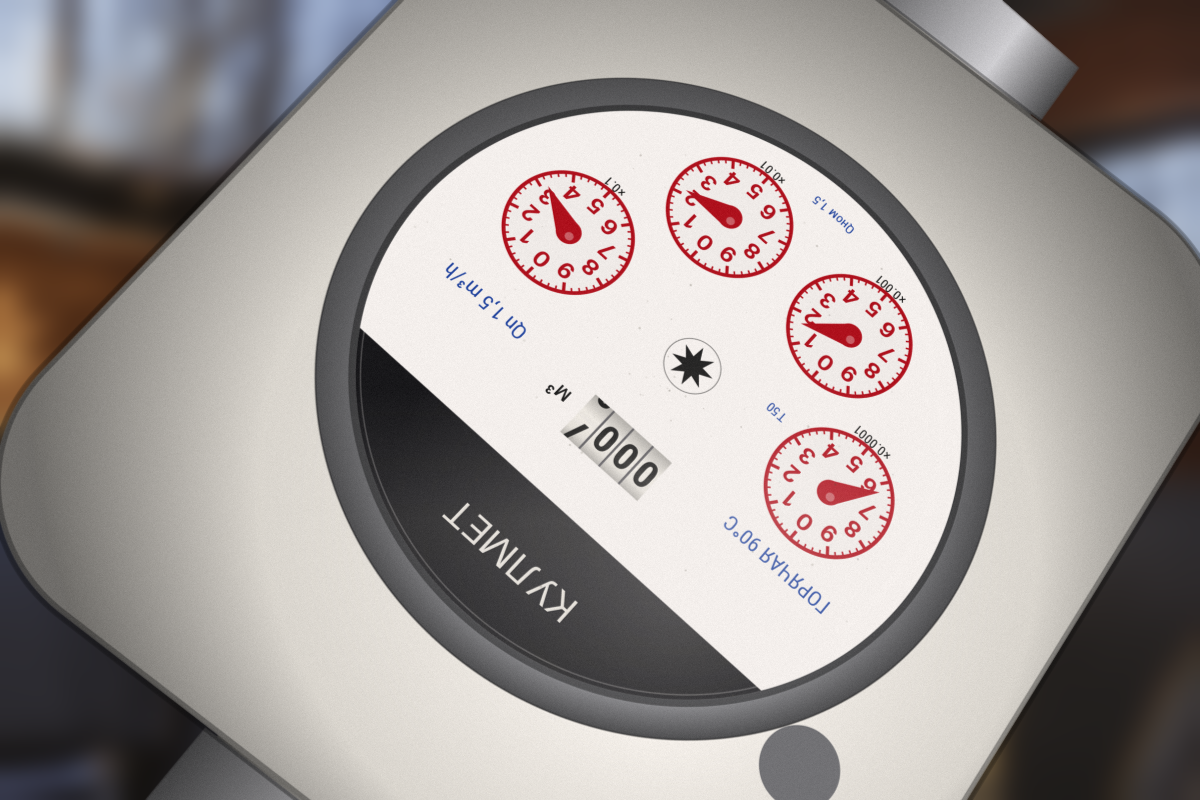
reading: 7.3216 (m³)
